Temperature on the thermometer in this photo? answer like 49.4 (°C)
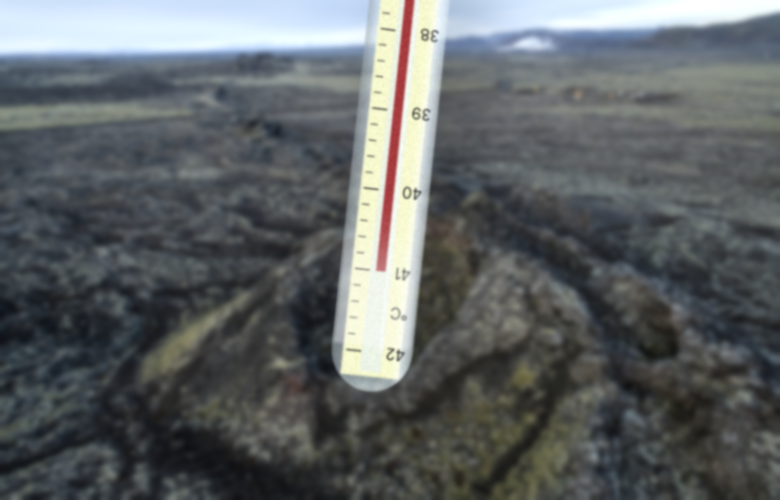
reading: 41 (°C)
